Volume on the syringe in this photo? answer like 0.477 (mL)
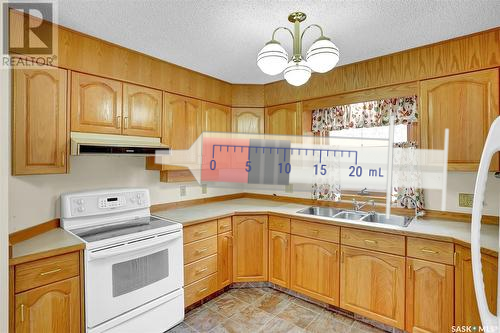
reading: 5 (mL)
